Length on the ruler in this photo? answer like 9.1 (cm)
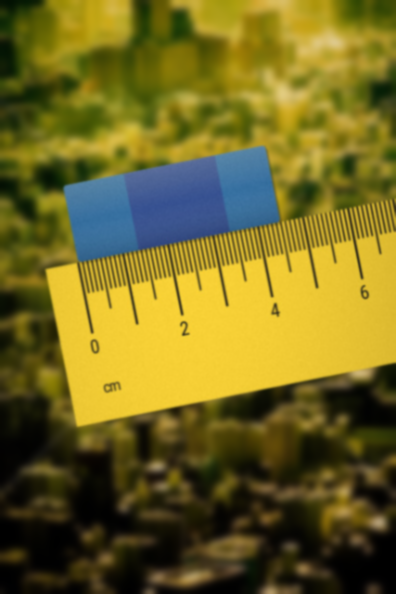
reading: 4.5 (cm)
